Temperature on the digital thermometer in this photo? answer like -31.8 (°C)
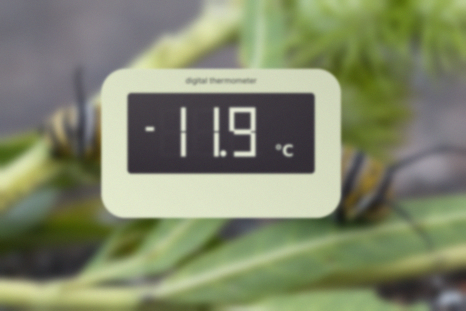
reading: -11.9 (°C)
